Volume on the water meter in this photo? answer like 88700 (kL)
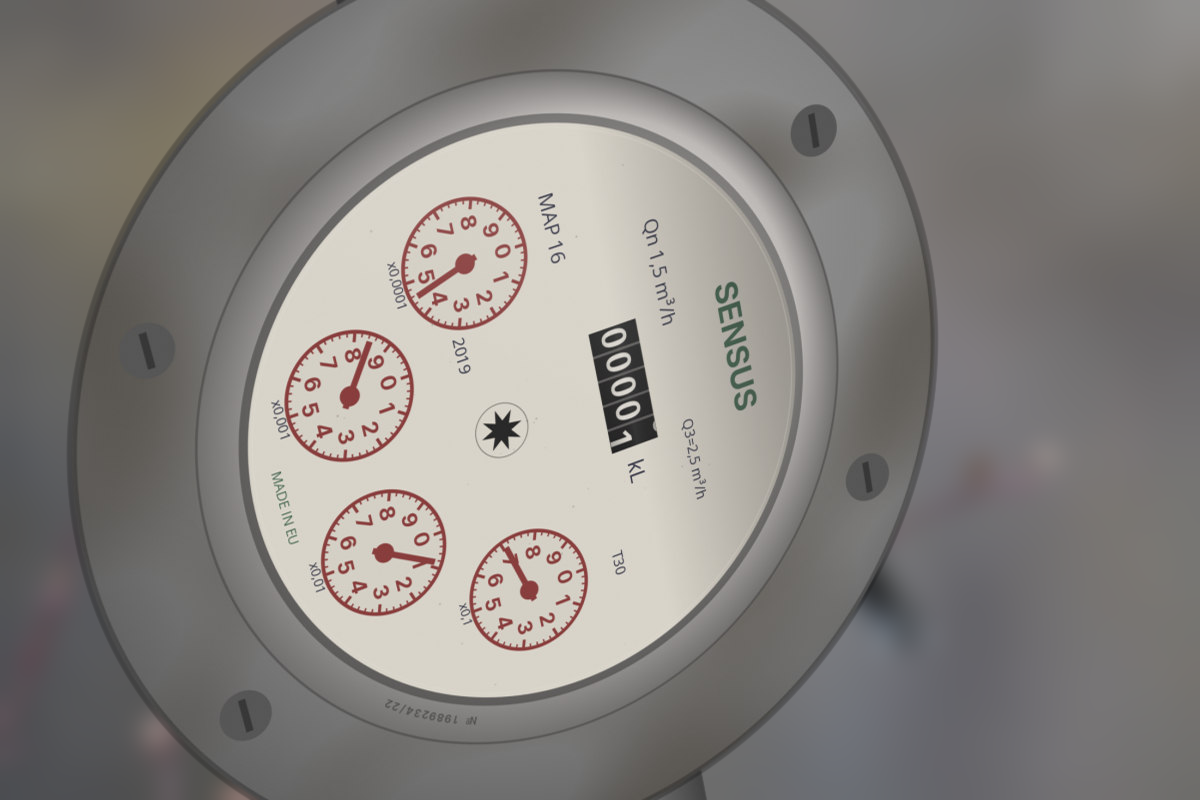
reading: 0.7084 (kL)
